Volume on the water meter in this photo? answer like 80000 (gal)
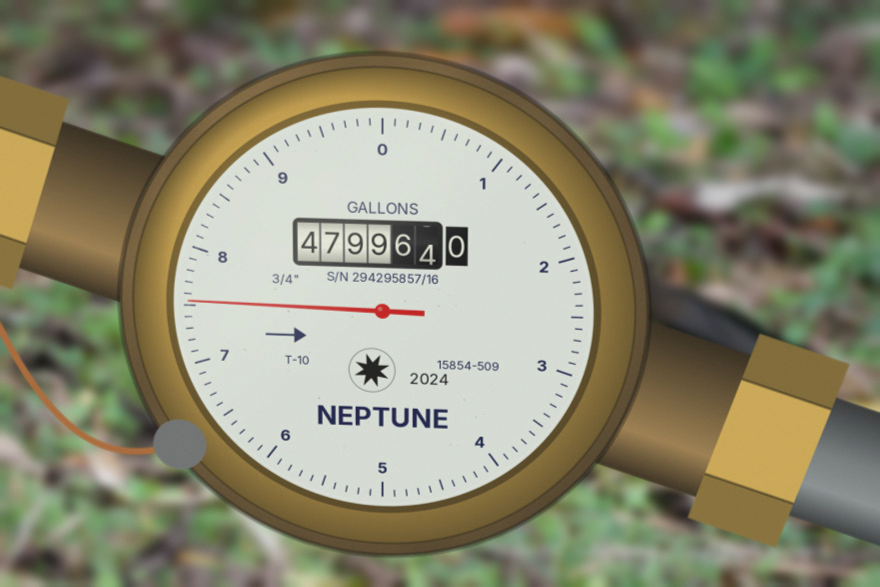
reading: 4799637.5 (gal)
